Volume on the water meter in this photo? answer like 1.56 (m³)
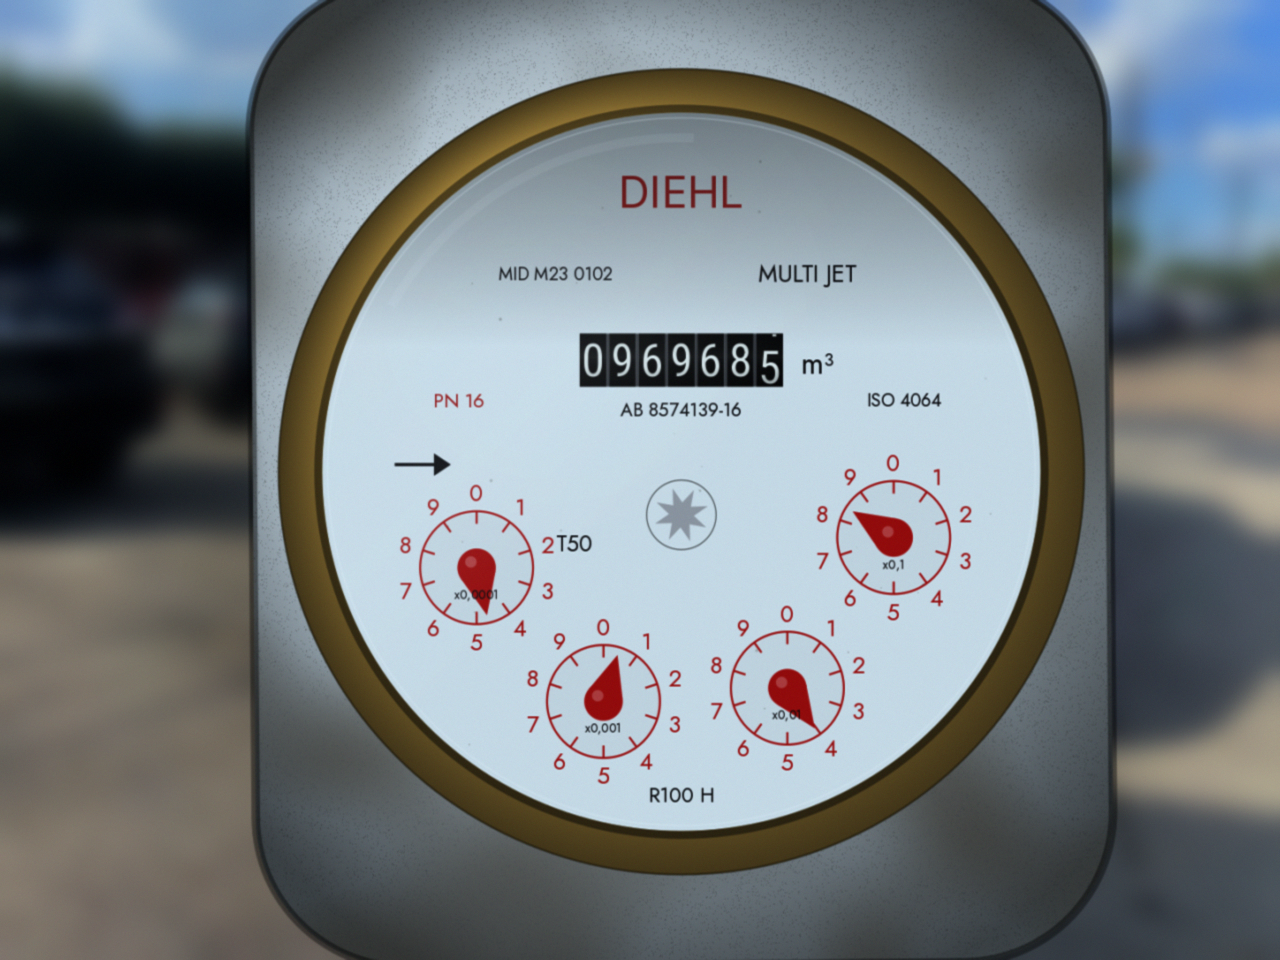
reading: 969684.8404 (m³)
